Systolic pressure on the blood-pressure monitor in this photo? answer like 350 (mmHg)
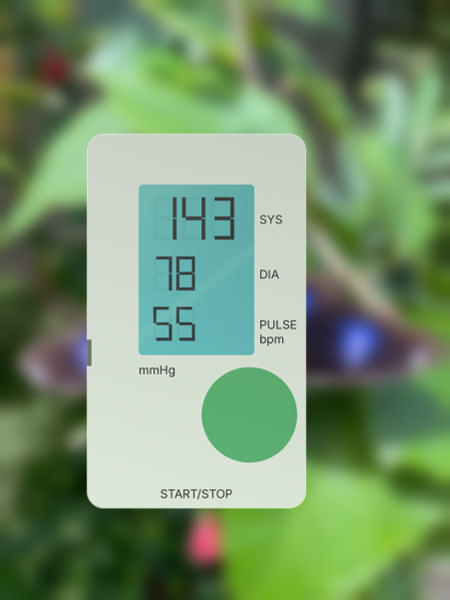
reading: 143 (mmHg)
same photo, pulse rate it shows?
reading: 55 (bpm)
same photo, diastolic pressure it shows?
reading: 78 (mmHg)
